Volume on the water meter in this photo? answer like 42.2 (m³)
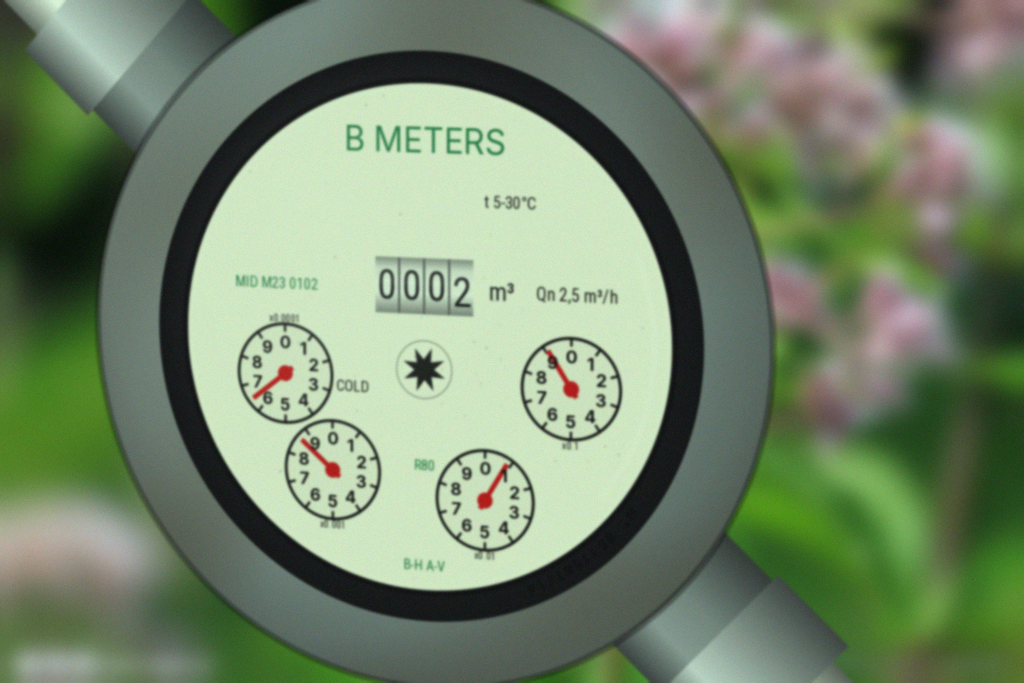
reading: 1.9086 (m³)
